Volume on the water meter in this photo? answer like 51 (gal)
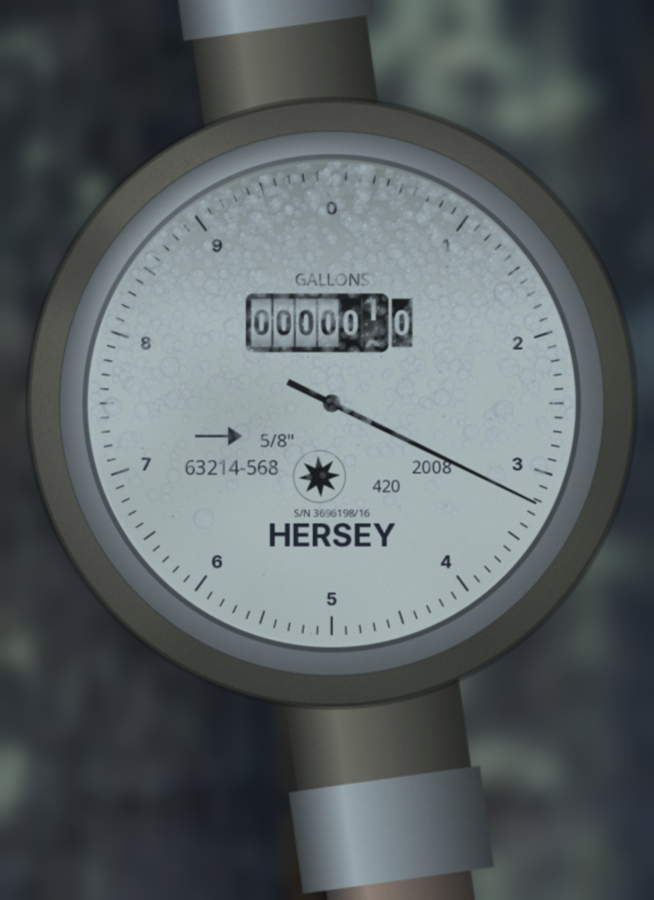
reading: 13.2 (gal)
